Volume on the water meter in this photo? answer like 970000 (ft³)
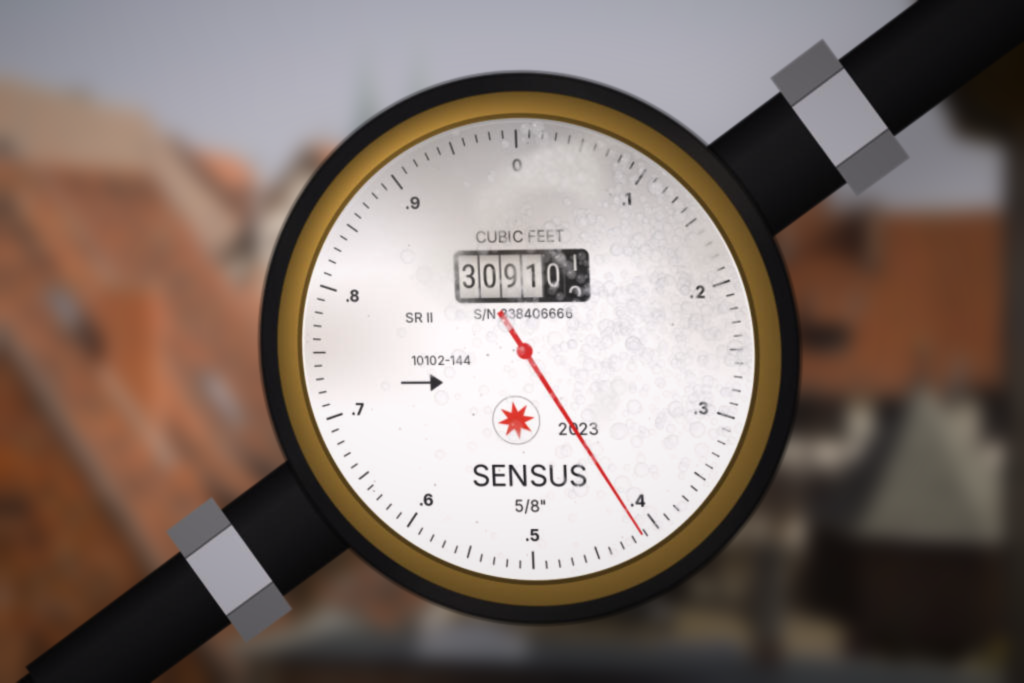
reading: 309101.41 (ft³)
